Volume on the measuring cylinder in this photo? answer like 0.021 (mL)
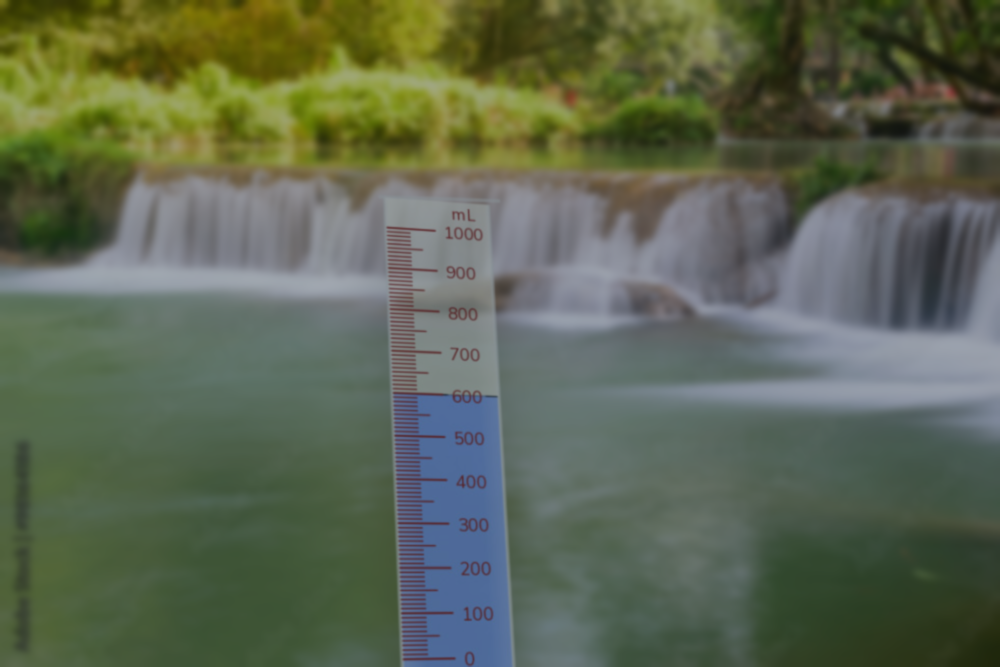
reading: 600 (mL)
